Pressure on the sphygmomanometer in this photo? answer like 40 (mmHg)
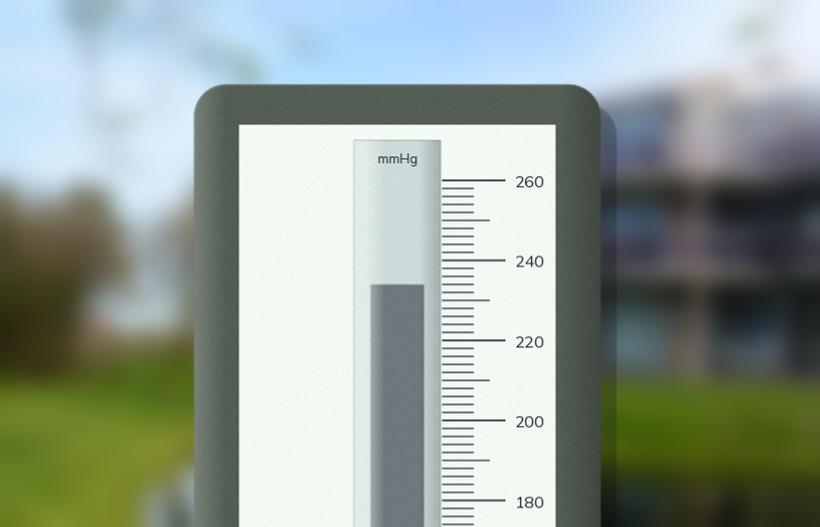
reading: 234 (mmHg)
